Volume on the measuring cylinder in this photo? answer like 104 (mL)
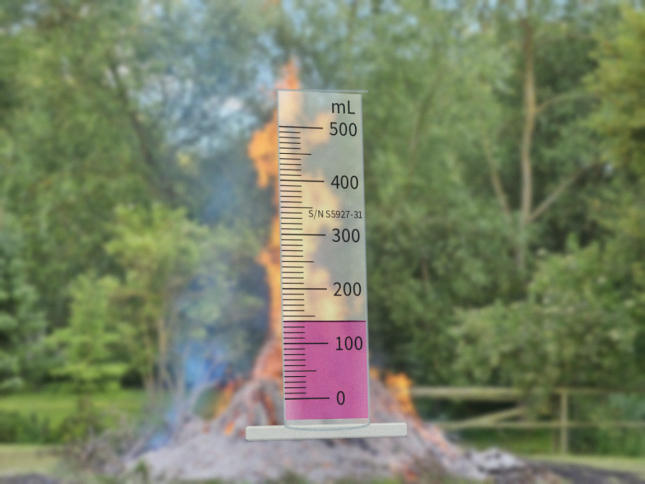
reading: 140 (mL)
